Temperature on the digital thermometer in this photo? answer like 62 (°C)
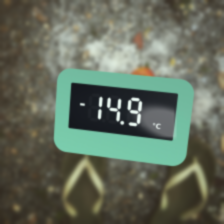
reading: -14.9 (°C)
